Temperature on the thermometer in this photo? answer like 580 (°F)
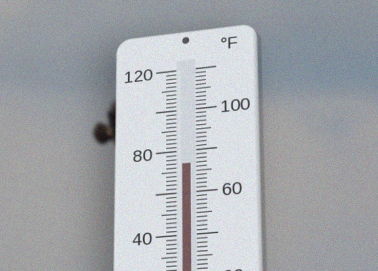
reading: 74 (°F)
